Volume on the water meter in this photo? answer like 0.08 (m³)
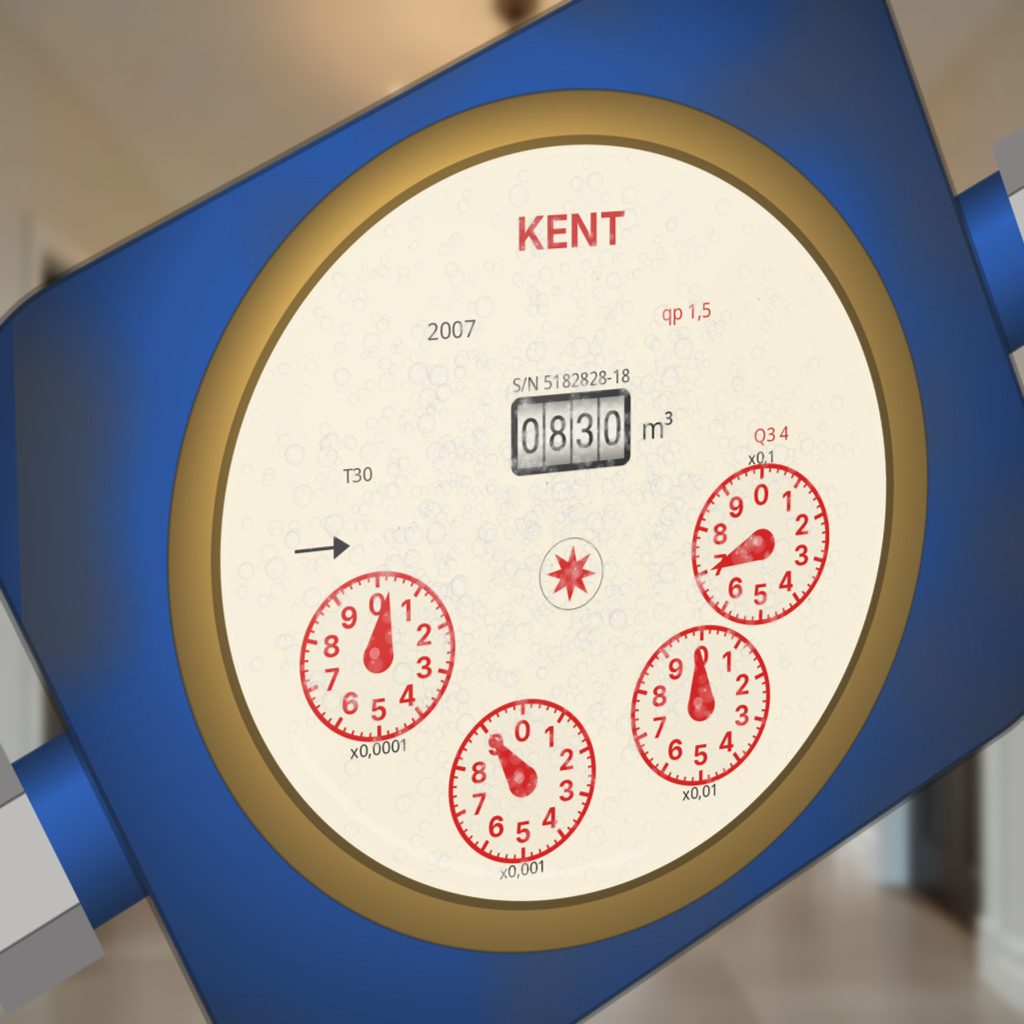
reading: 830.6990 (m³)
